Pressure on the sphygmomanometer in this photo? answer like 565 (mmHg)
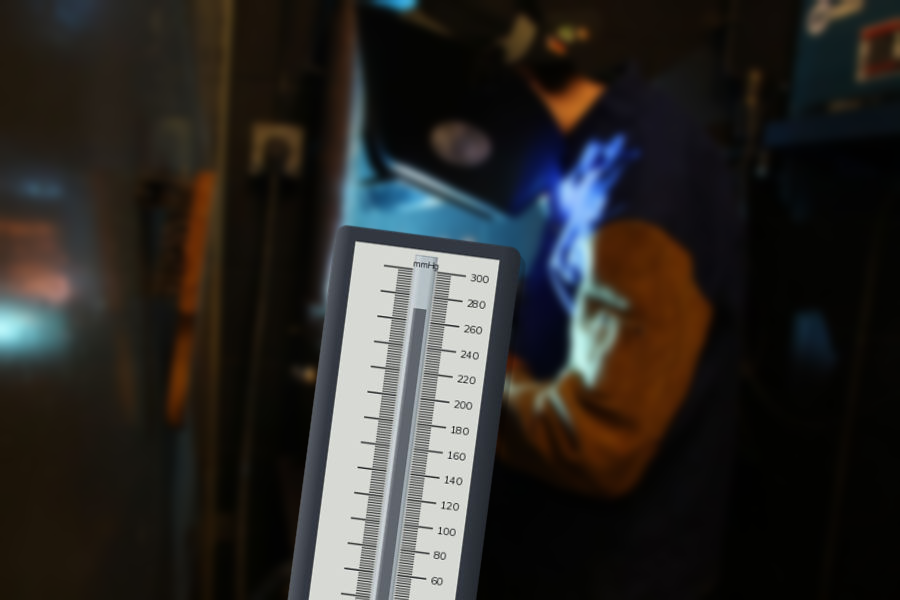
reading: 270 (mmHg)
